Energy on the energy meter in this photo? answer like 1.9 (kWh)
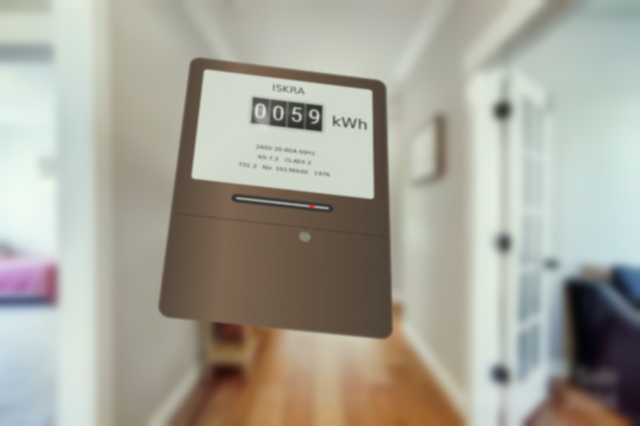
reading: 59 (kWh)
